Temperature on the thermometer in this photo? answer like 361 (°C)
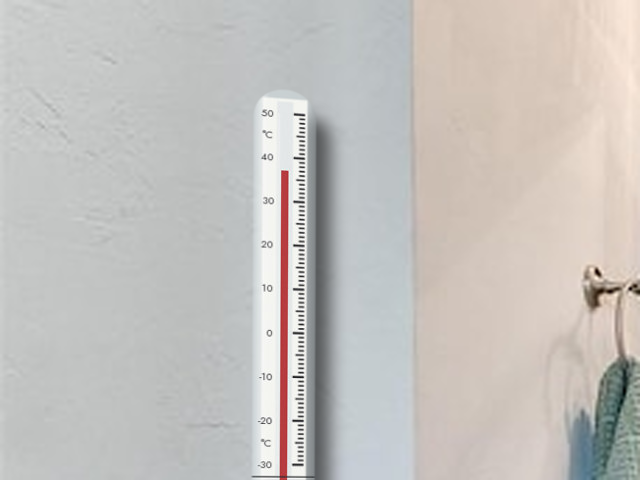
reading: 37 (°C)
